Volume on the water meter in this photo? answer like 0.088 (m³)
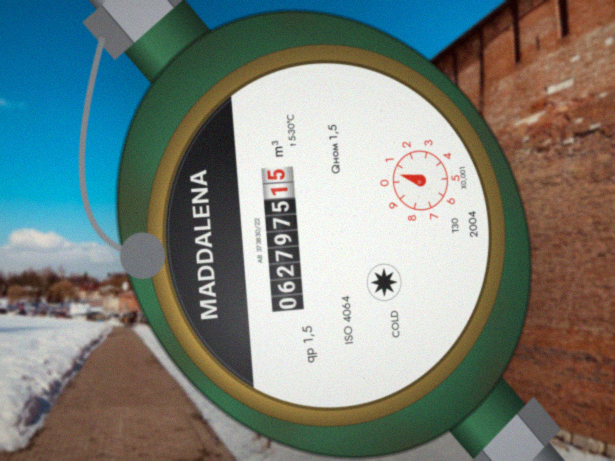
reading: 627975.150 (m³)
